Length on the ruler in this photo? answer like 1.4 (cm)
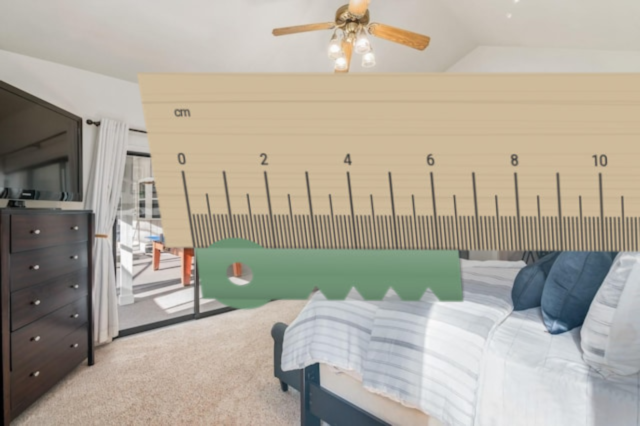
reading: 6.5 (cm)
